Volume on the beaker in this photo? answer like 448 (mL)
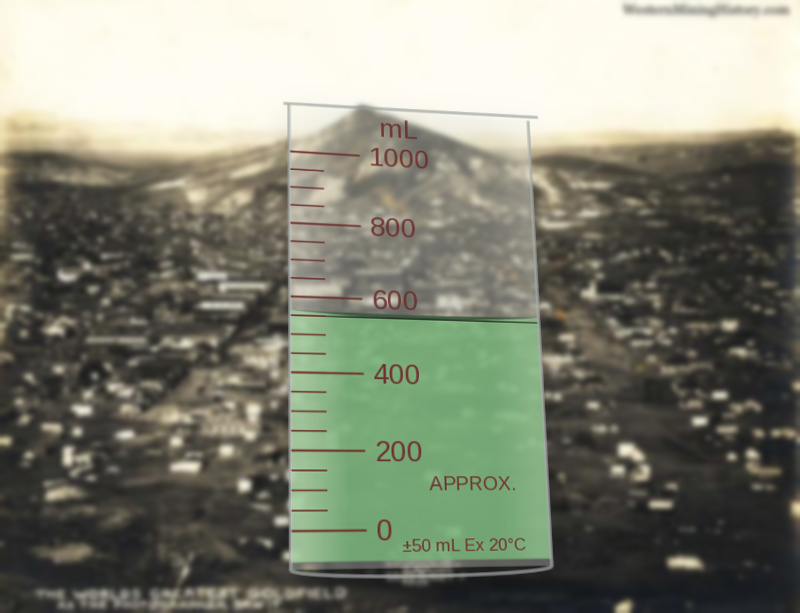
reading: 550 (mL)
